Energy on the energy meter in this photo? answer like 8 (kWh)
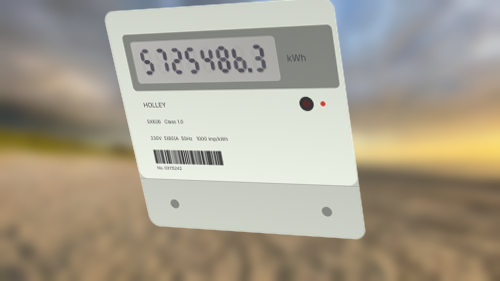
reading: 5725486.3 (kWh)
